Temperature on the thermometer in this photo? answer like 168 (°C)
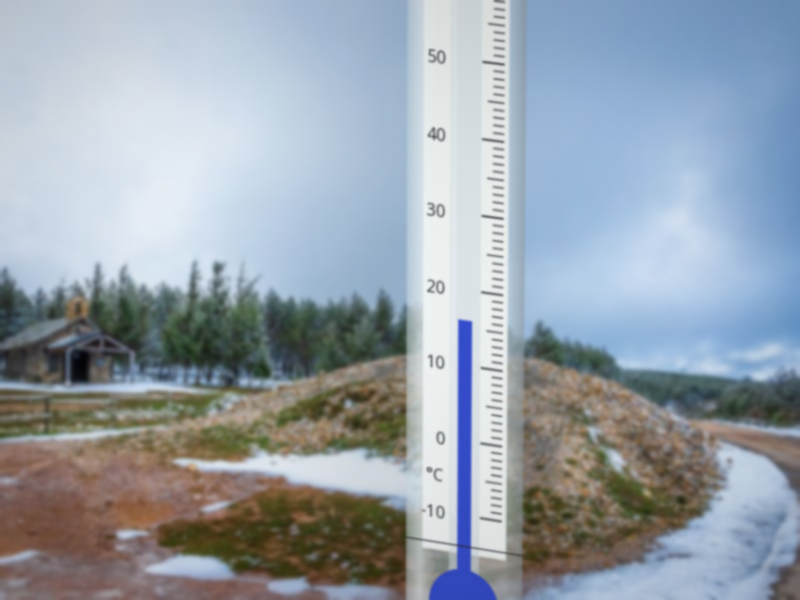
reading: 16 (°C)
